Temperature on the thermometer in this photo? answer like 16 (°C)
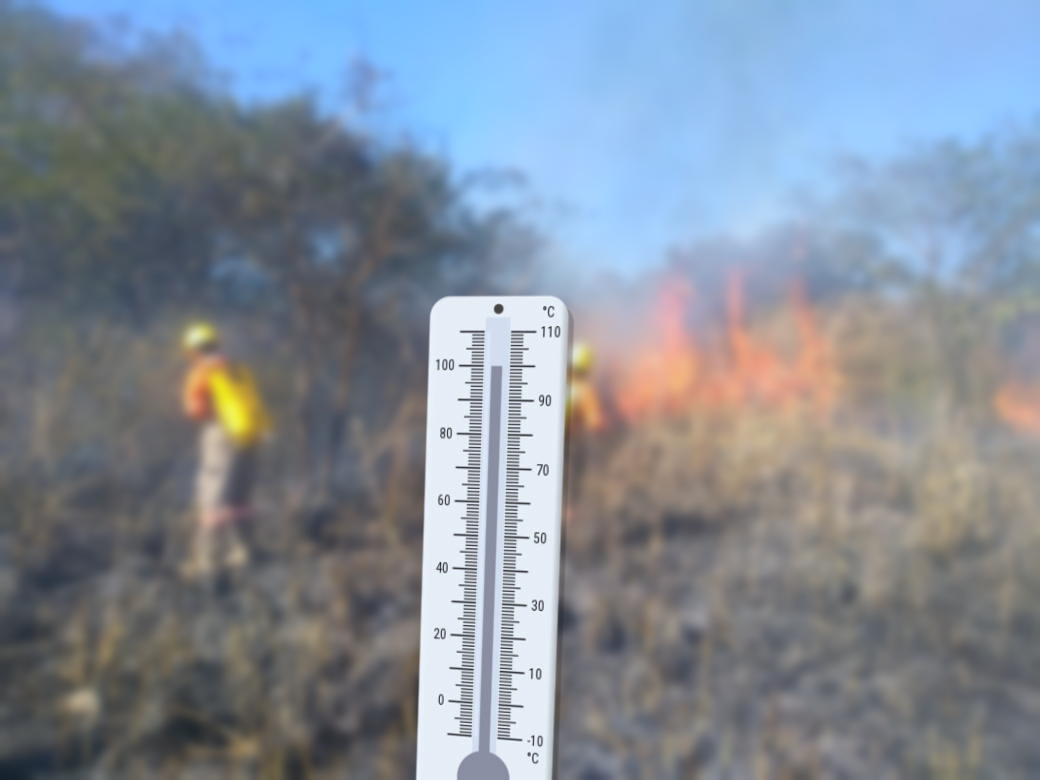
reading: 100 (°C)
